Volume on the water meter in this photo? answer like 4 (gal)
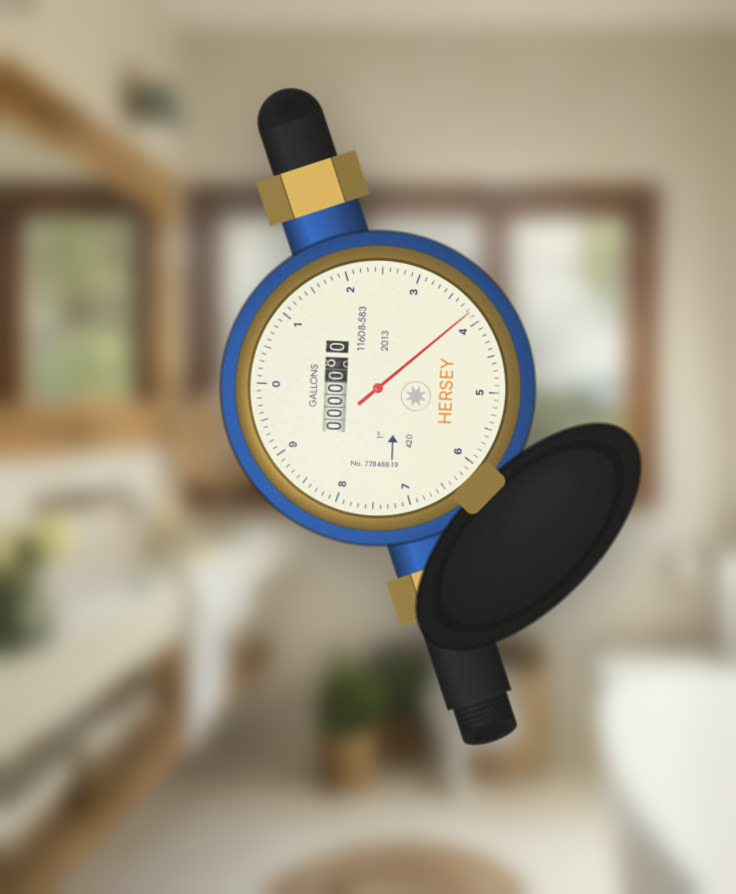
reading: 83.8 (gal)
